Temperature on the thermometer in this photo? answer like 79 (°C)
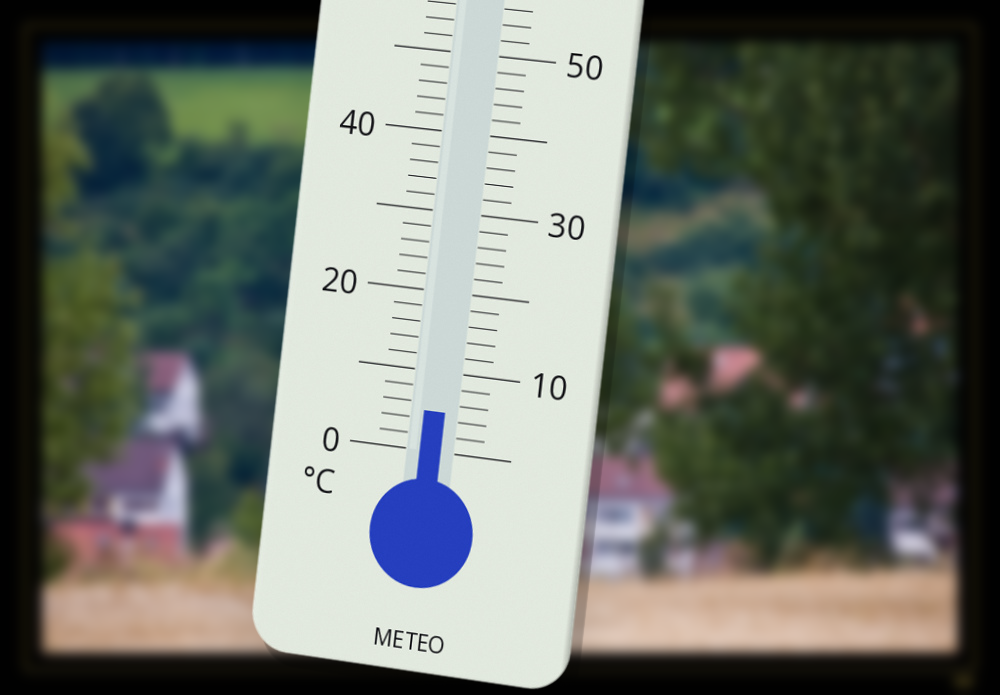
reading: 5 (°C)
